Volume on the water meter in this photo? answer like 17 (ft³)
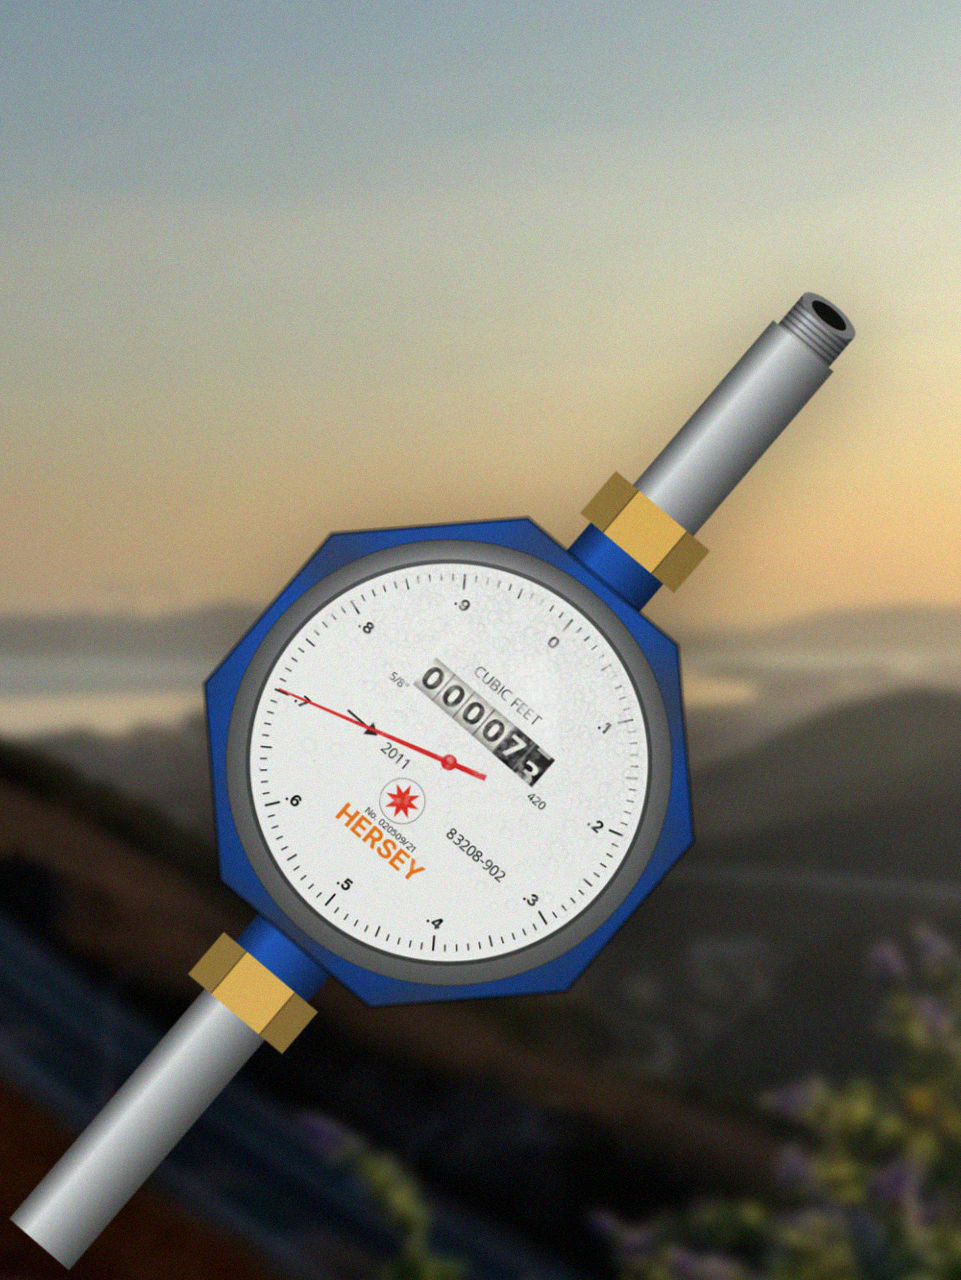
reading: 72.70 (ft³)
